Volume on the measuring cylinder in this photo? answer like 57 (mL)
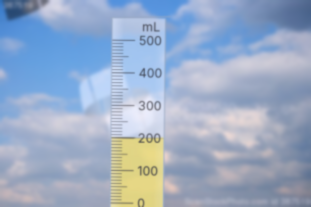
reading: 200 (mL)
